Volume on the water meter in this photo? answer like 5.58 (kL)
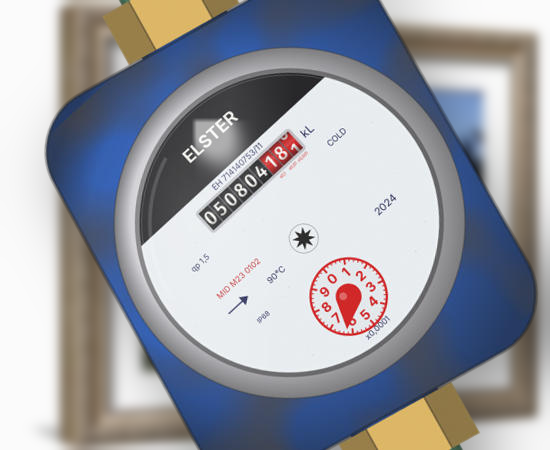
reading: 50804.1806 (kL)
